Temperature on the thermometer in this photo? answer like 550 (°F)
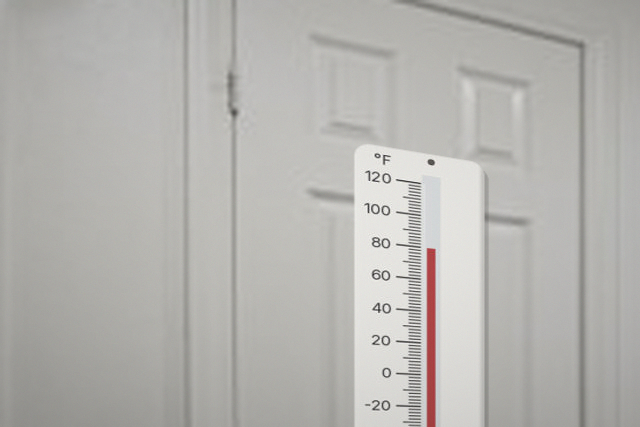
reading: 80 (°F)
